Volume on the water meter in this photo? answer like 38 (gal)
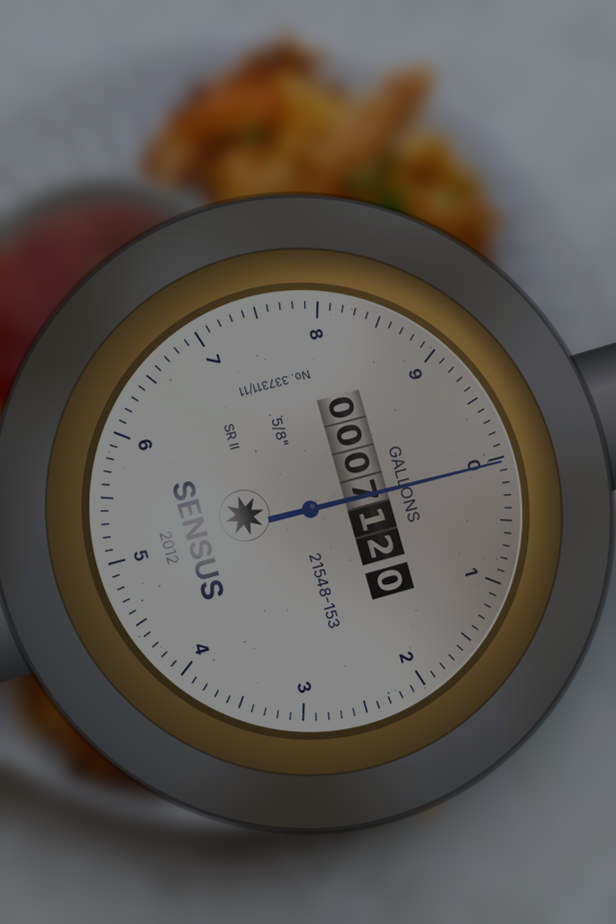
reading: 7120.0 (gal)
